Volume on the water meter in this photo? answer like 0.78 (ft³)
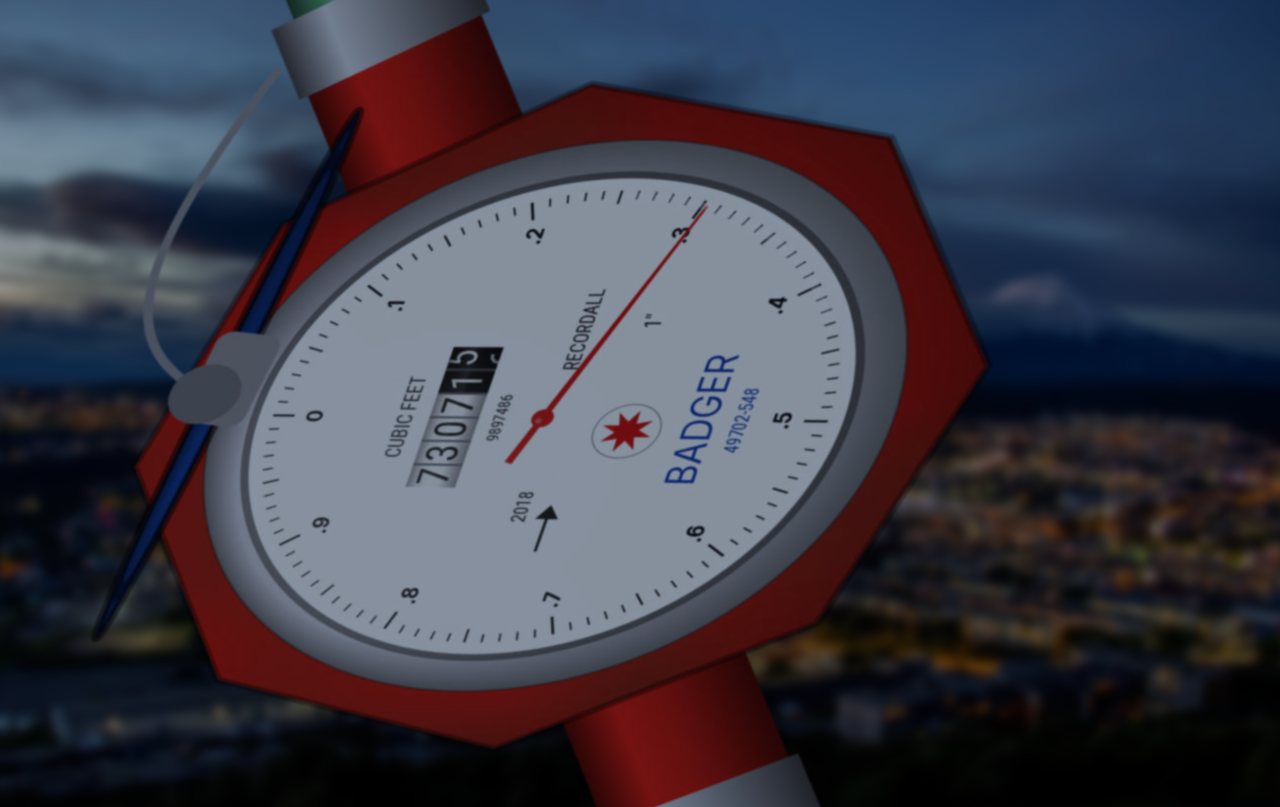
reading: 730715.30 (ft³)
